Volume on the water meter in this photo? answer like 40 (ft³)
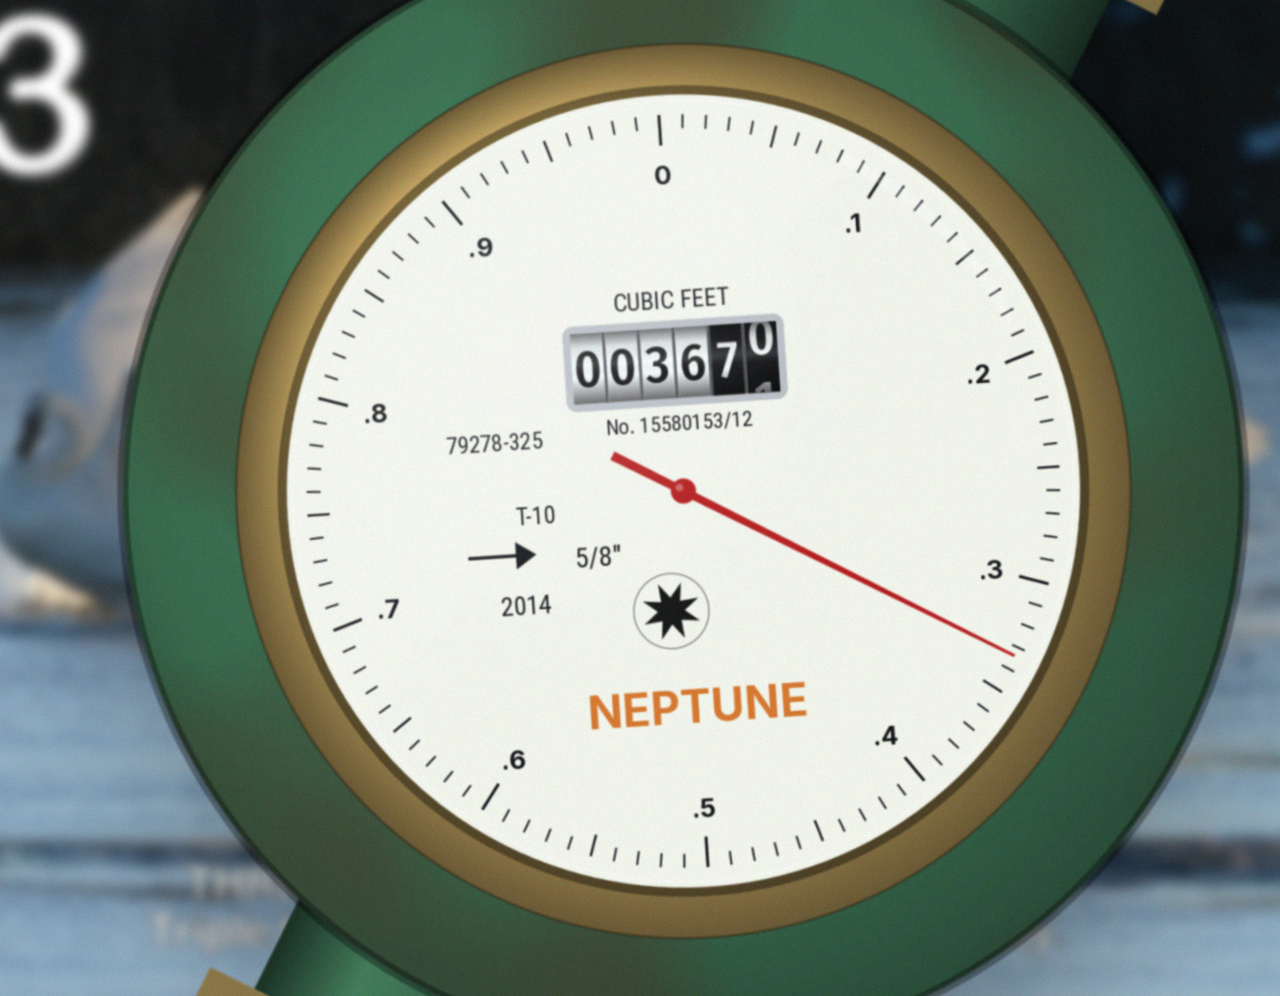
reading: 3670.33 (ft³)
